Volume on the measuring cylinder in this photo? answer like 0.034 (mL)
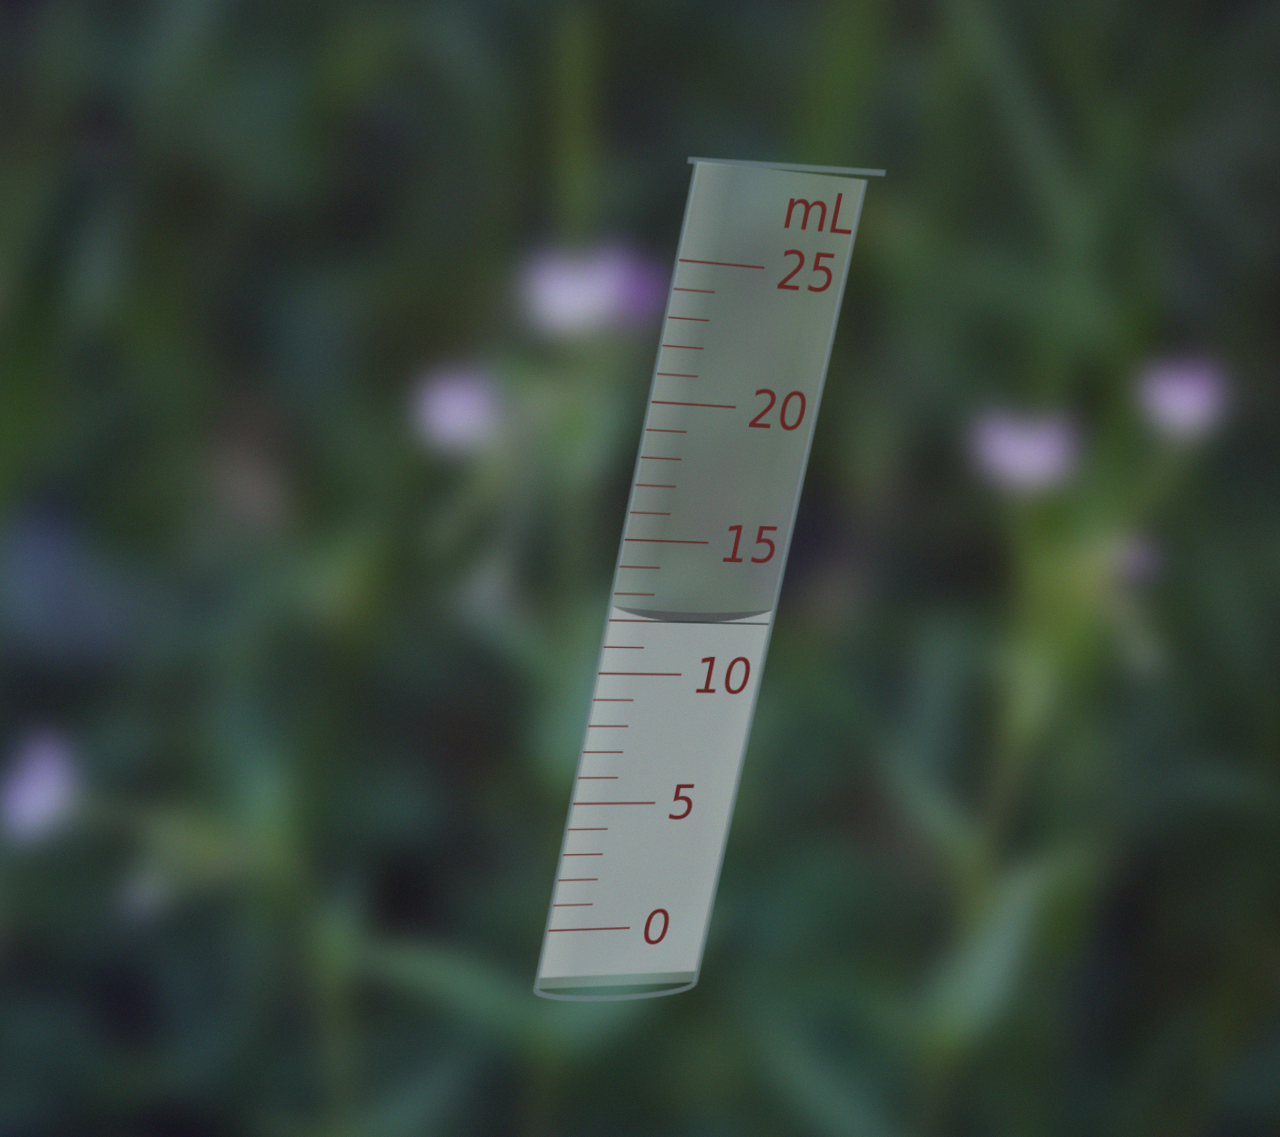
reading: 12 (mL)
